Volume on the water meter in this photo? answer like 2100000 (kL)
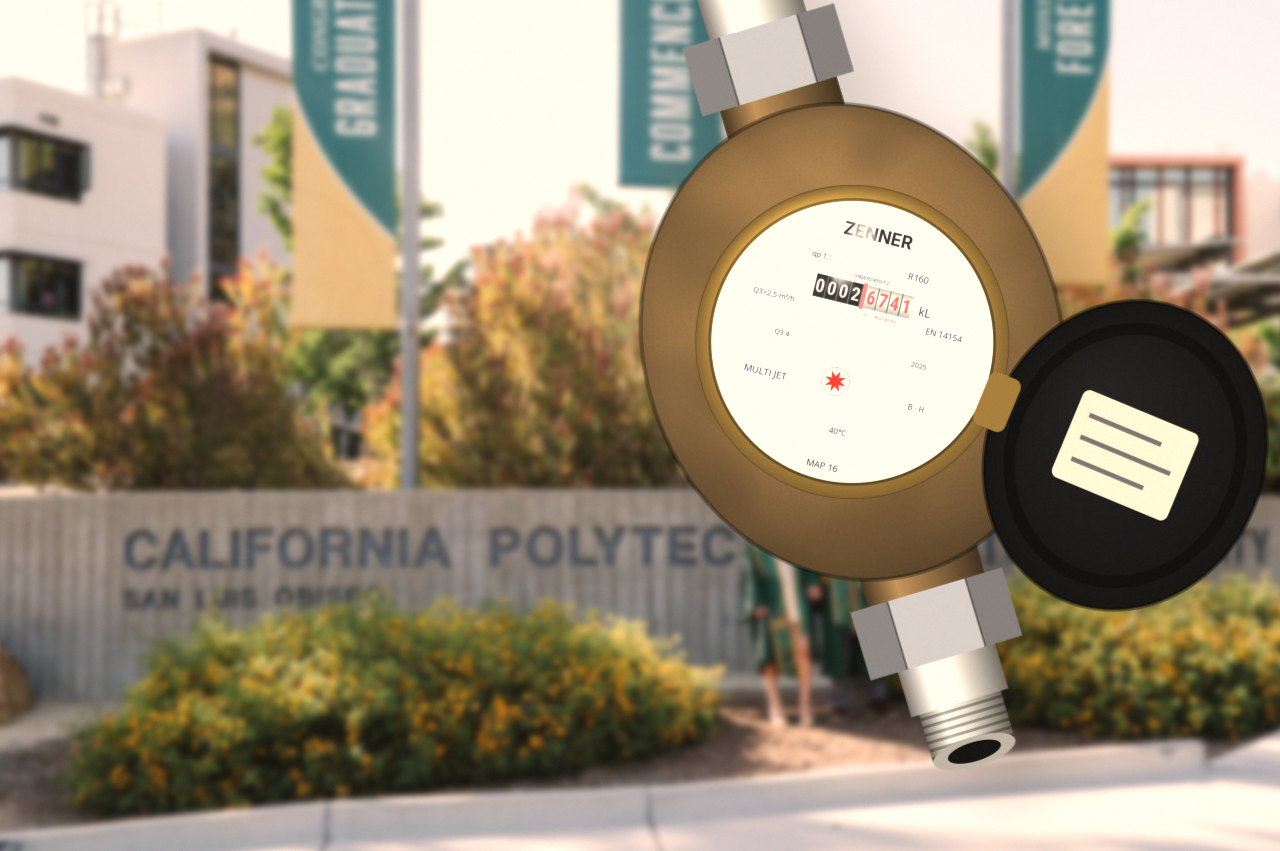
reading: 2.6741 (kL)
